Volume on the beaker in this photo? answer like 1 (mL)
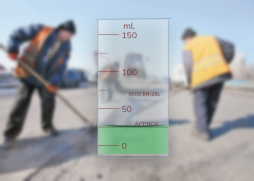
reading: 25 (mL)
